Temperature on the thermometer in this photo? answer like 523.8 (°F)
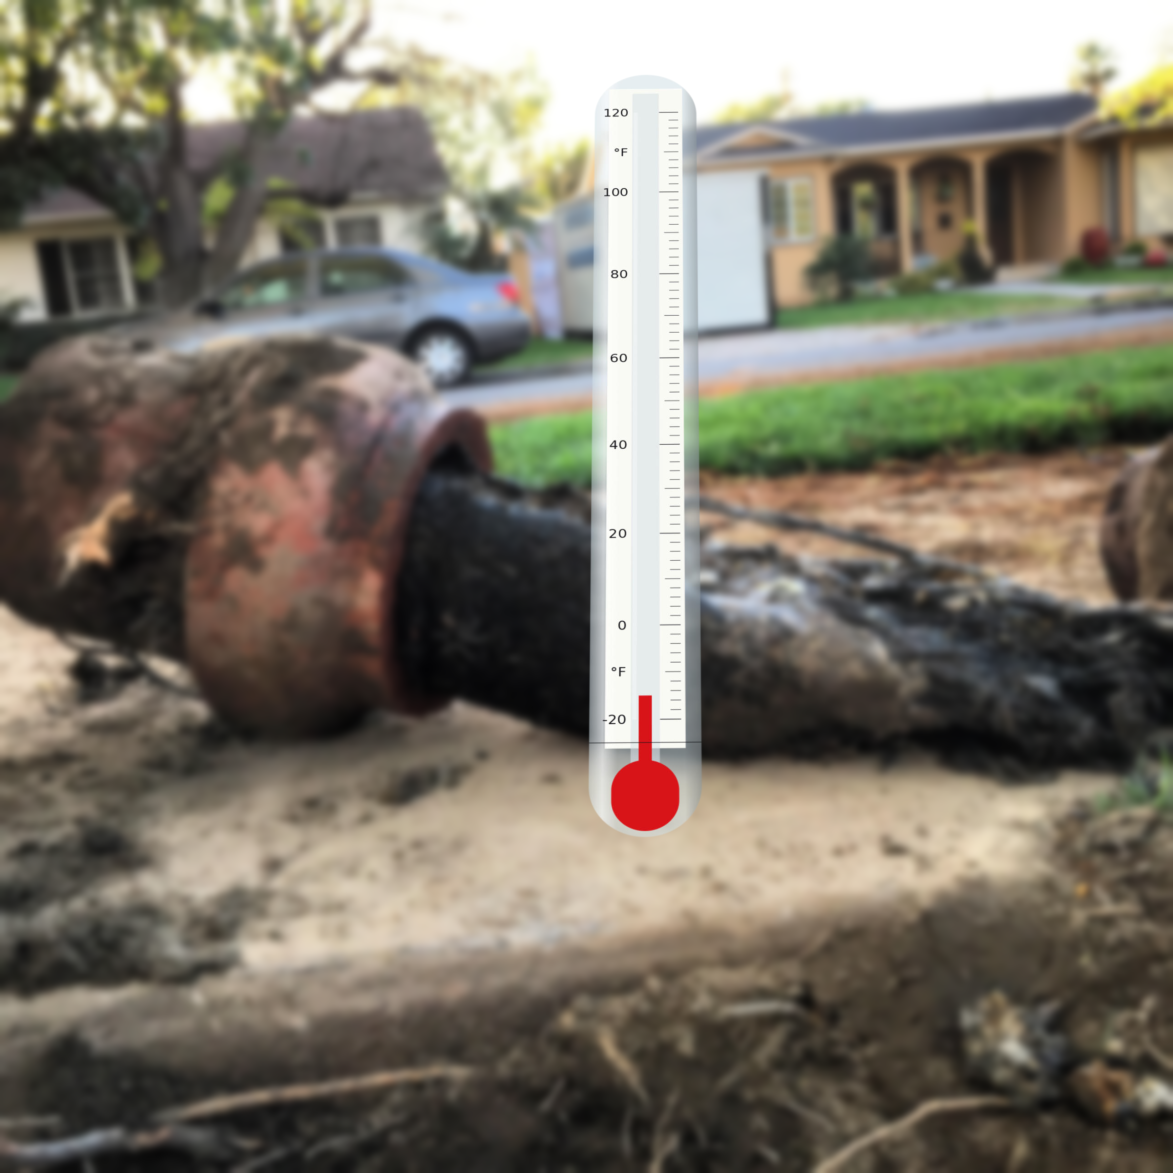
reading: -15 (°F)
